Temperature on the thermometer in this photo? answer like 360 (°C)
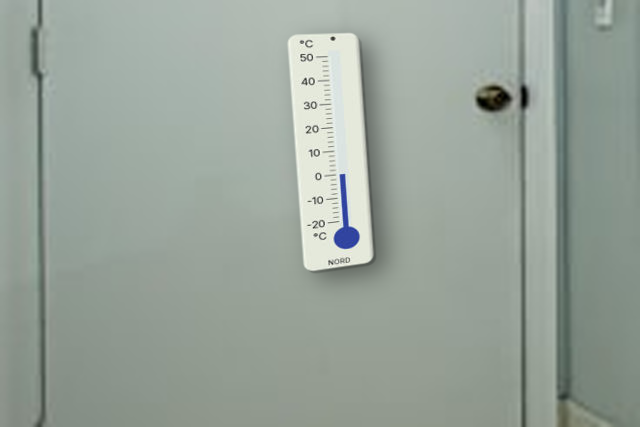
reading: 0 (°C)
